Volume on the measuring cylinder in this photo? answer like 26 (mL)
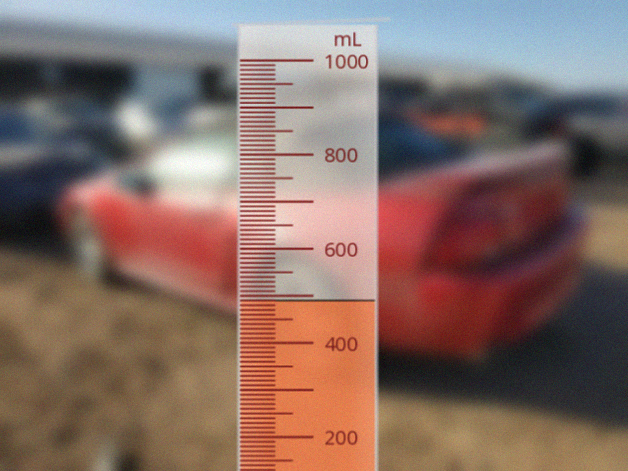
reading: 490 (mL)
